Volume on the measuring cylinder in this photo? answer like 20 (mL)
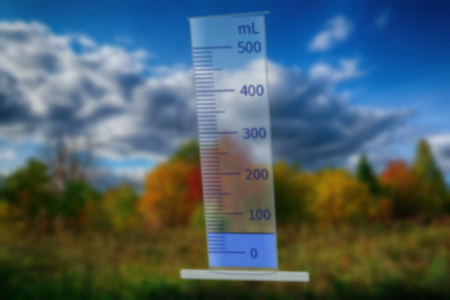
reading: 50 (mL)
